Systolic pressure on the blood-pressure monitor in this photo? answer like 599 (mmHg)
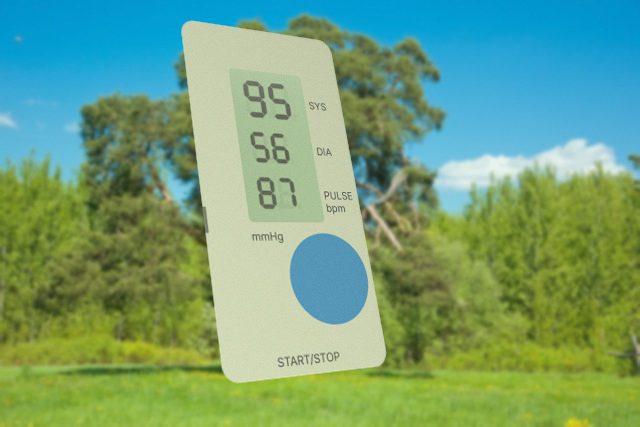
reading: 95 (mmHg)
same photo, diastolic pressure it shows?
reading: 56 (mmHg)
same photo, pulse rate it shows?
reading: 87 (bpm)
